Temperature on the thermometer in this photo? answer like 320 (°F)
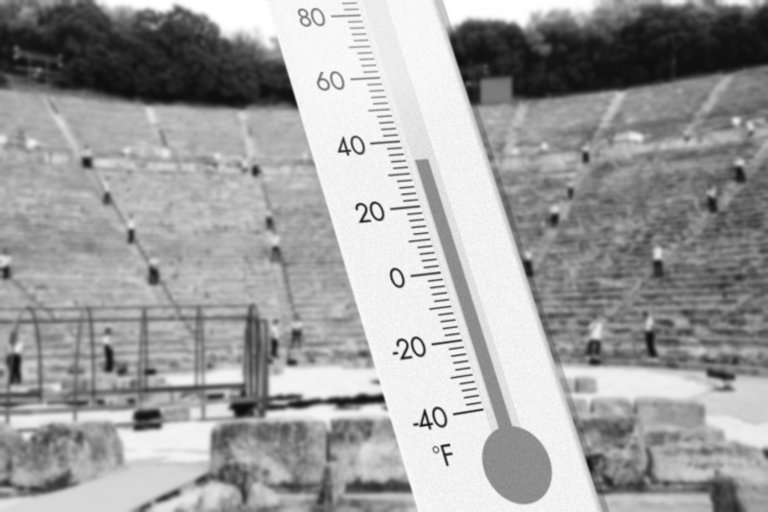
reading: 34 (°F)
